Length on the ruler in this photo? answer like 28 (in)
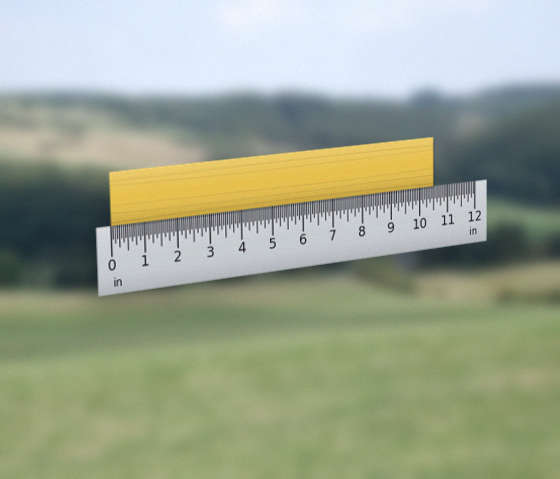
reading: 10.5 (in)
